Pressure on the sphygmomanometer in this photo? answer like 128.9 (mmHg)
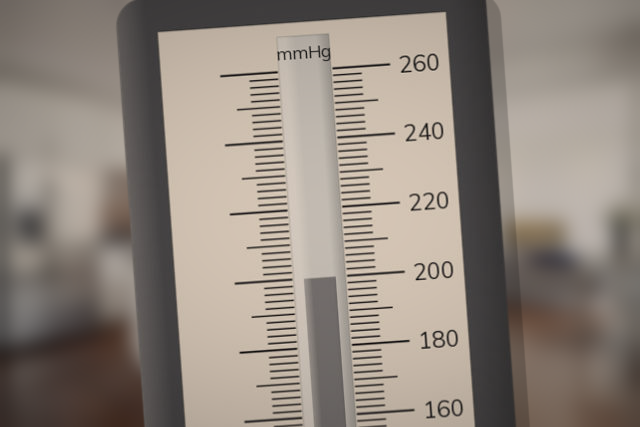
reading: 200 (mmHg)
